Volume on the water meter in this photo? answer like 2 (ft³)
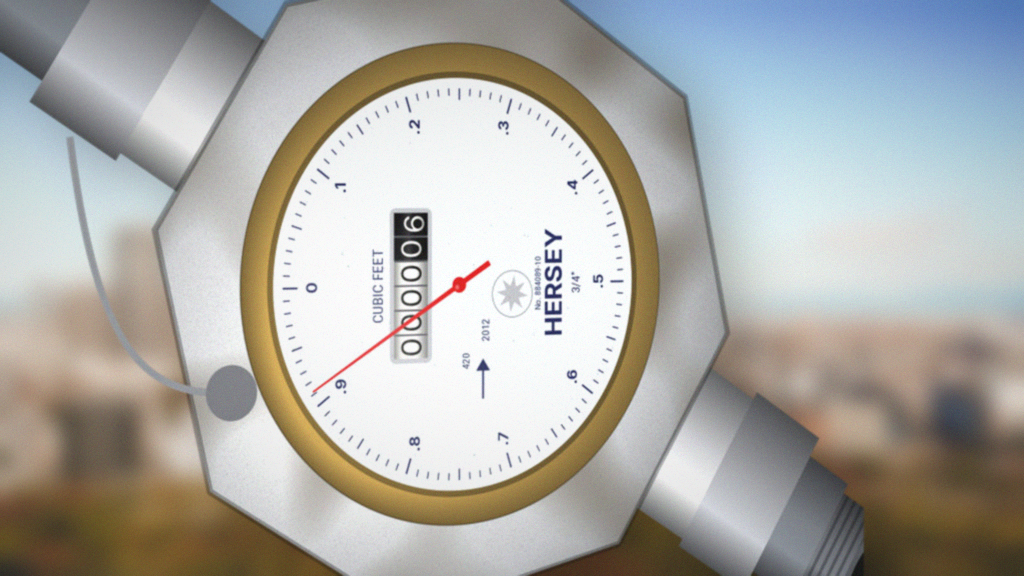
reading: 5.91 (ft³)
